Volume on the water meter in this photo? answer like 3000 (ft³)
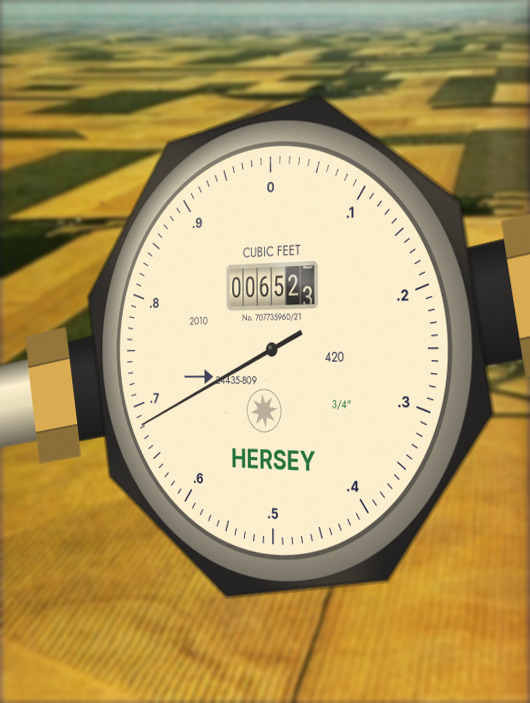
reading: 6522.68 (ft³)
